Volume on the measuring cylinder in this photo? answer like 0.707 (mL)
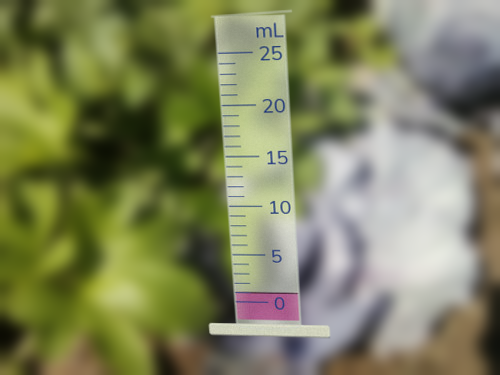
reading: 1 (mL)
